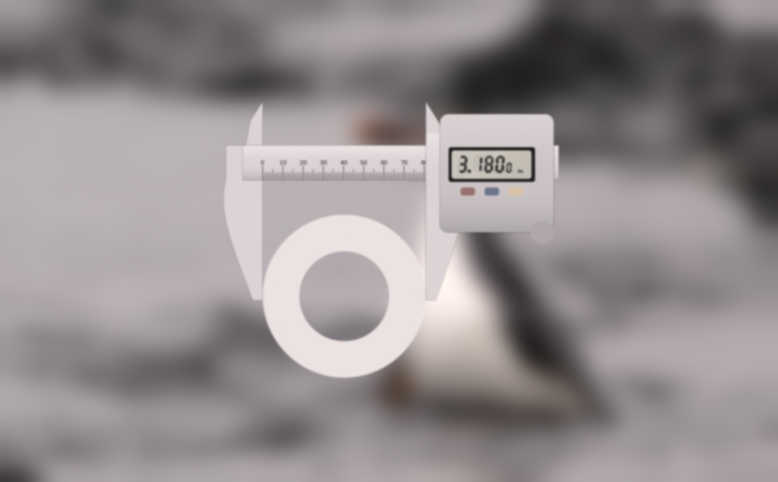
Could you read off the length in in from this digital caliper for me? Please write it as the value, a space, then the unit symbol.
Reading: 3.1800 in
